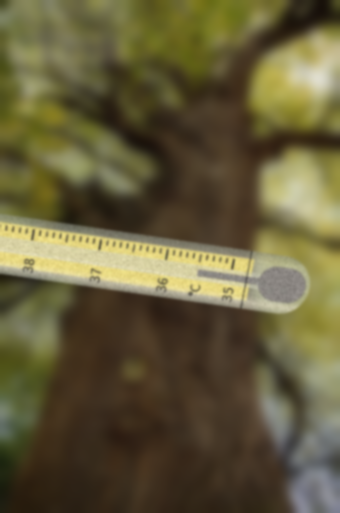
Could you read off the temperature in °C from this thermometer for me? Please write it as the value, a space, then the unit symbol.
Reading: 35.5 °C
